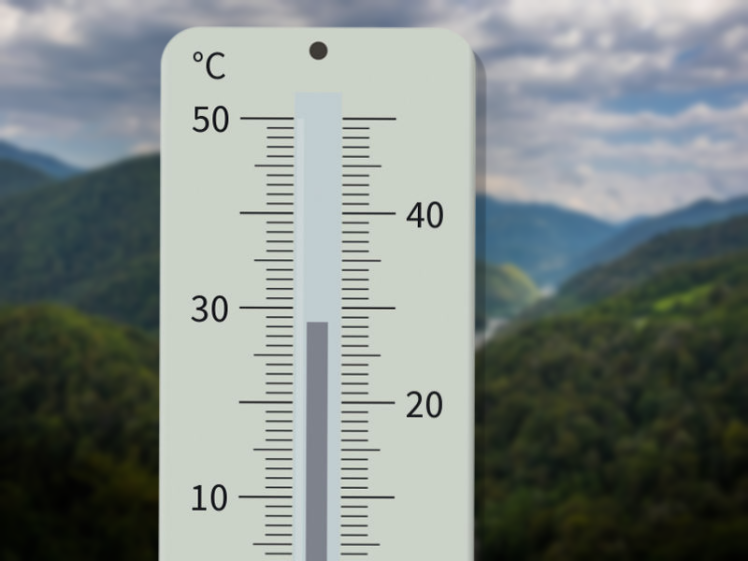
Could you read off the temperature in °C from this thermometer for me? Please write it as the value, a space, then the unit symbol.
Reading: 28.5 °C
